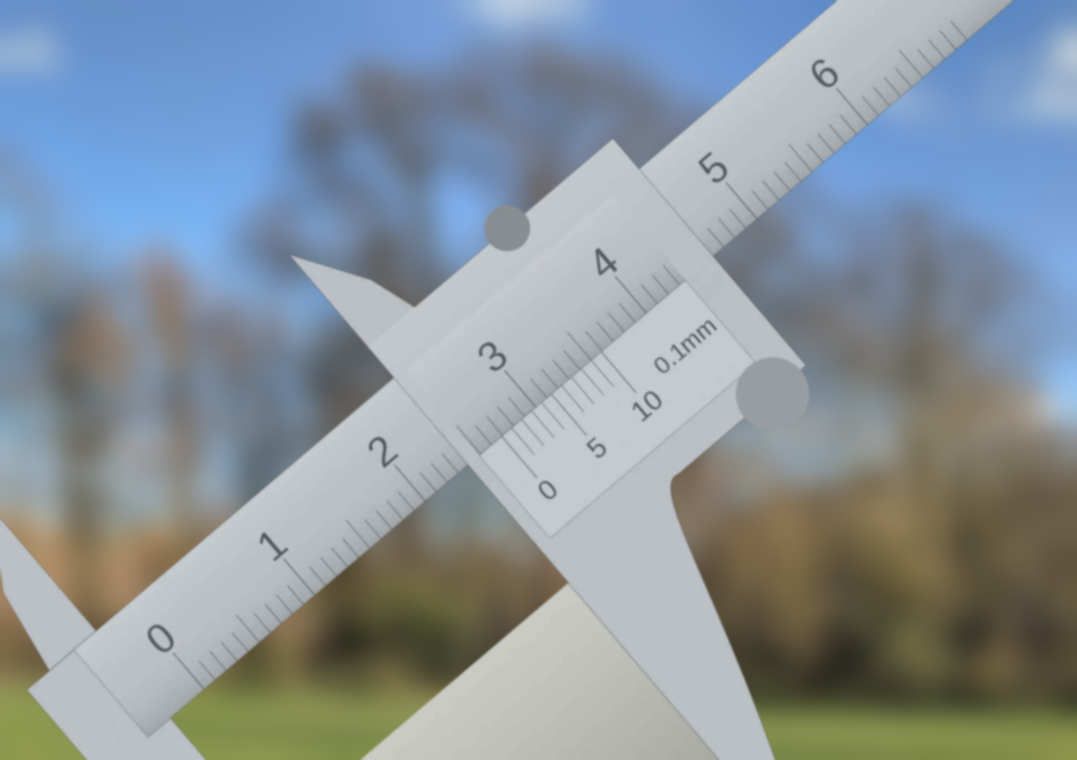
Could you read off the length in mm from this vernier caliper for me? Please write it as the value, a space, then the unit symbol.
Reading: 26.9 mm
